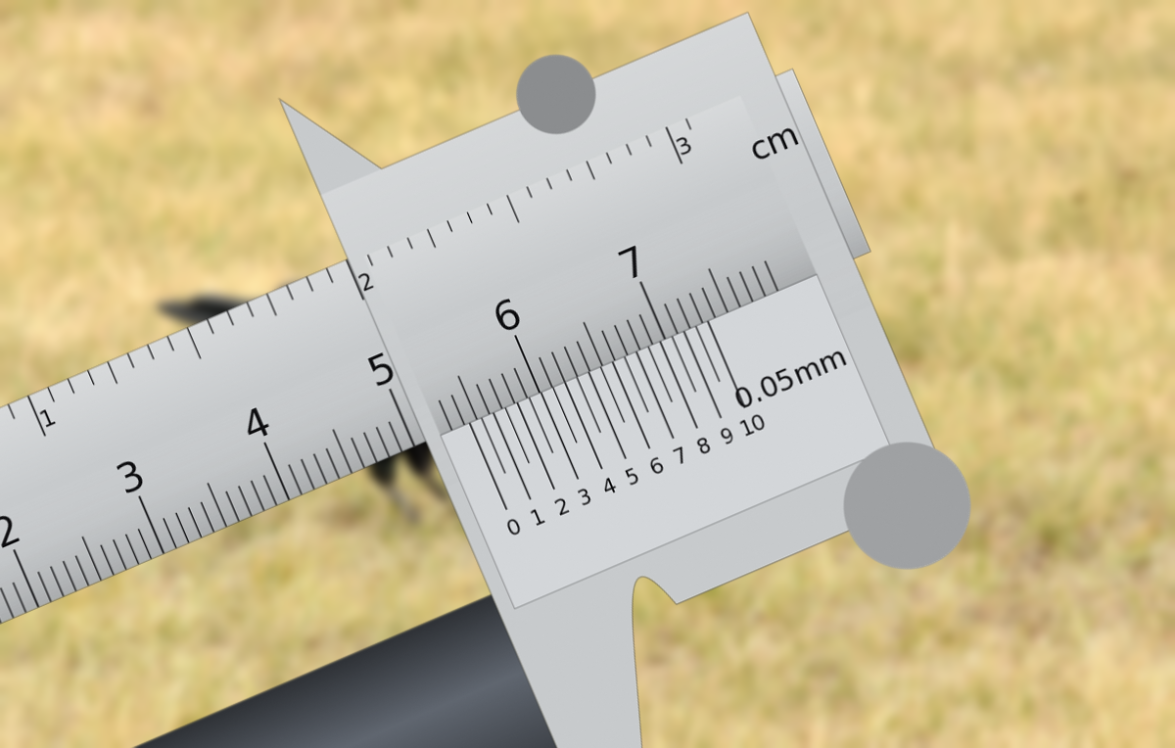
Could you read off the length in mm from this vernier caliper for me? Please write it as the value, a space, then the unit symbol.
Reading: 54.4 mm
